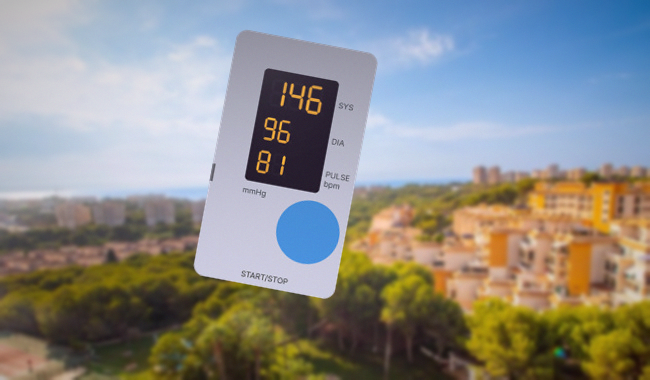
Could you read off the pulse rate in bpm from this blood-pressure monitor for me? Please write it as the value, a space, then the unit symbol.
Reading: 81 bpm
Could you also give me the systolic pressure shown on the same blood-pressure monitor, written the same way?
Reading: 146 mmHg
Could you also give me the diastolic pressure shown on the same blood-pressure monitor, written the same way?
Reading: 96 mmHg
